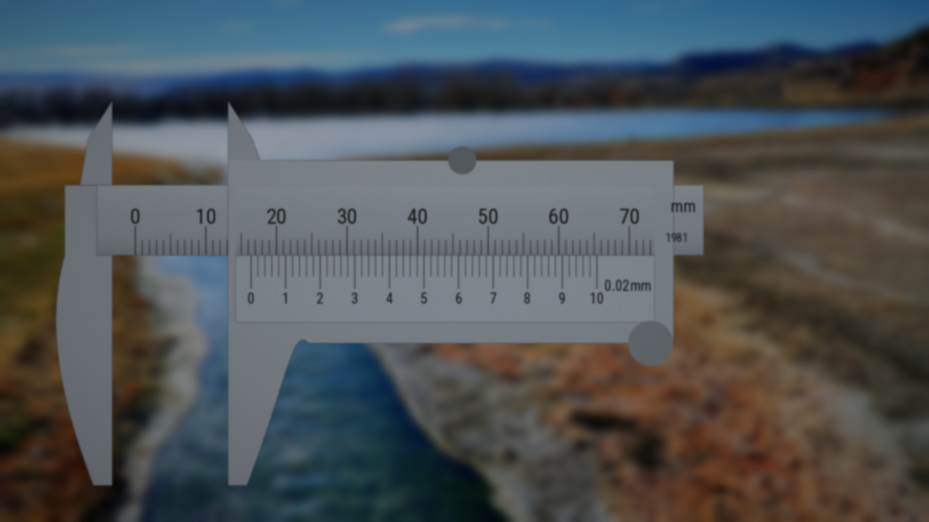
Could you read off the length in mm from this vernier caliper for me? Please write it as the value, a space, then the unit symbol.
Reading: 16.4 mm
